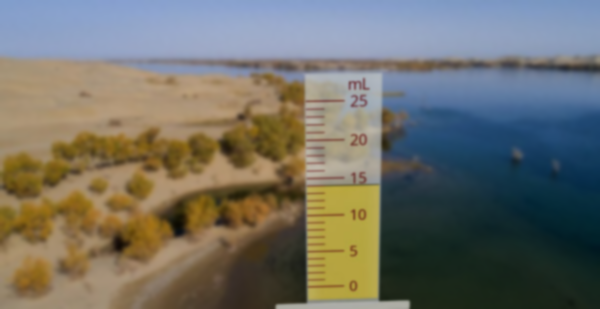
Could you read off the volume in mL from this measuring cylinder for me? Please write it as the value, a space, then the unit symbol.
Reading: 14 mL
